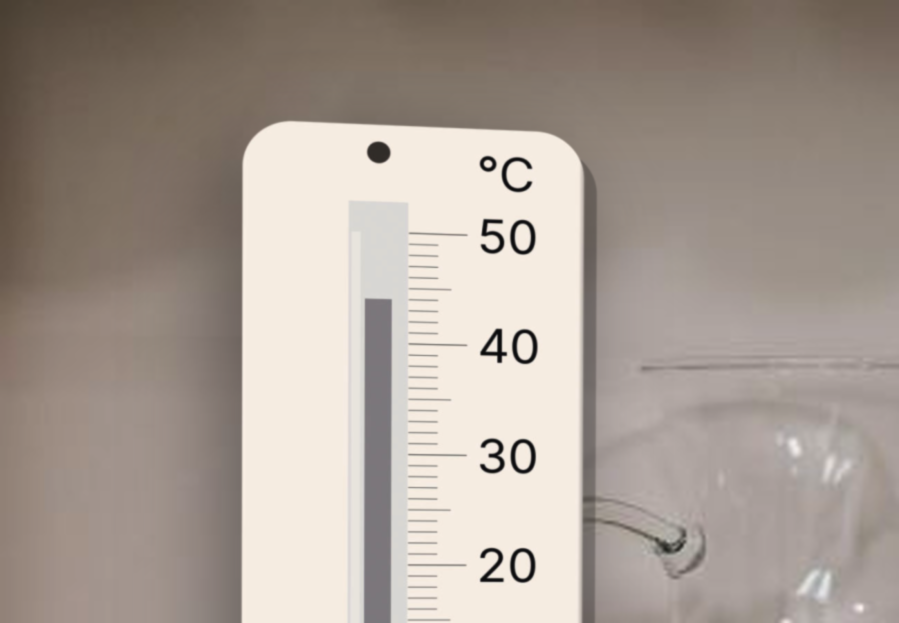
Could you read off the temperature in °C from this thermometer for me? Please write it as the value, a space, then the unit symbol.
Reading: 44 °C
